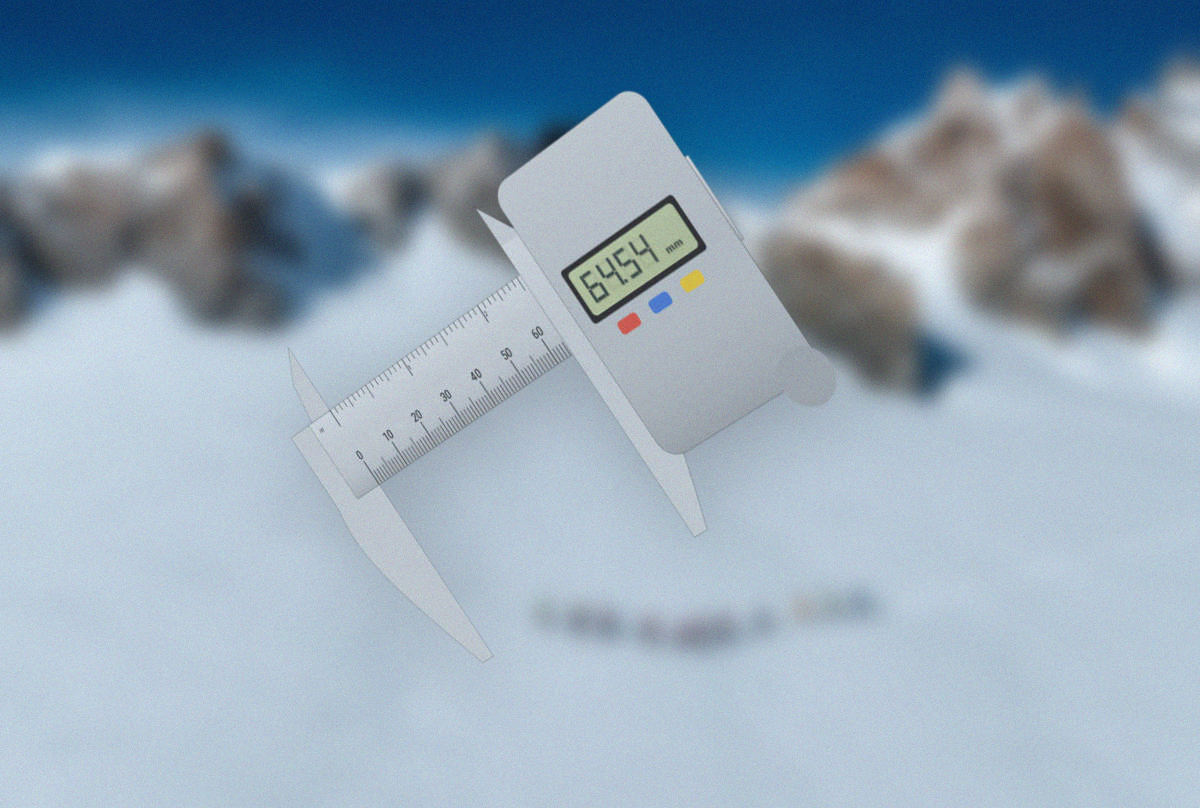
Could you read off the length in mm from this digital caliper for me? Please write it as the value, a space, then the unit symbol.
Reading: 64.54 mm
